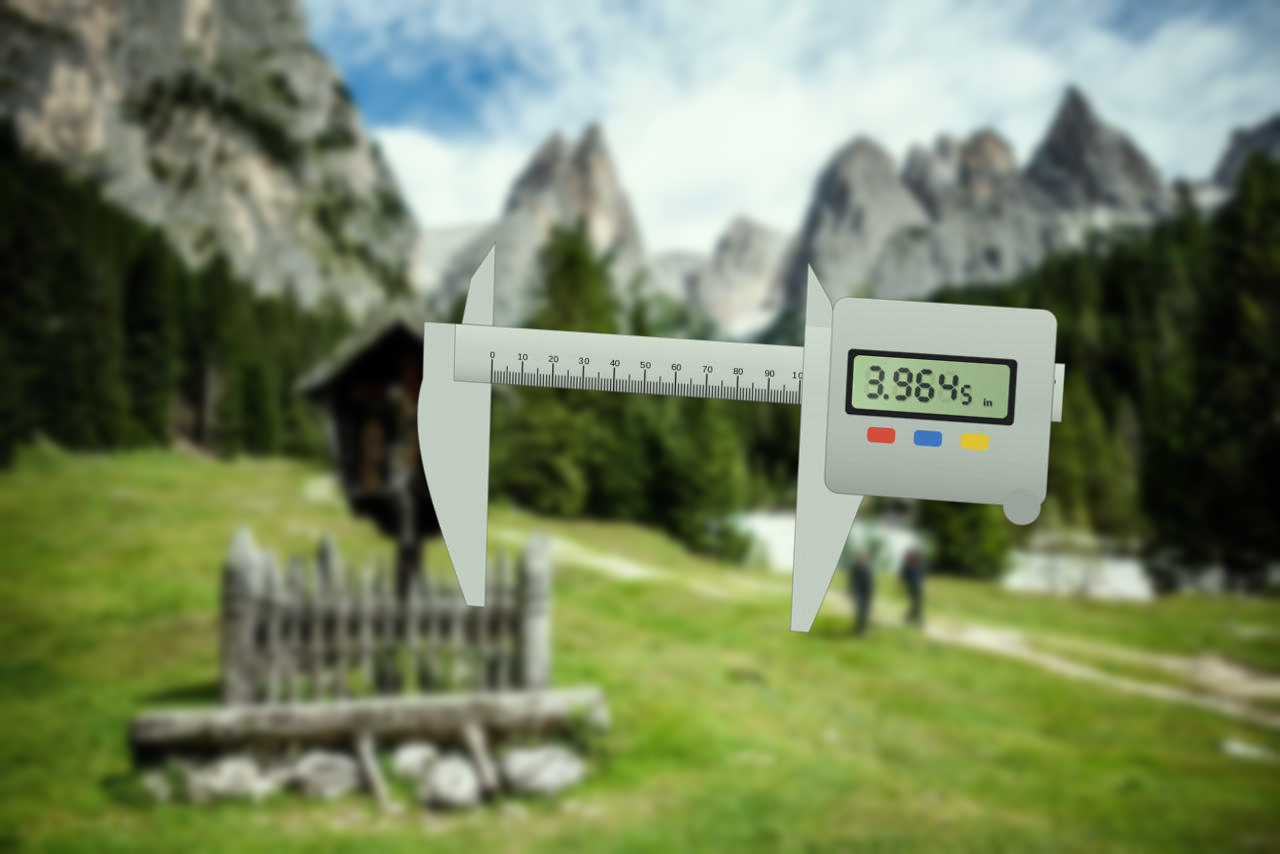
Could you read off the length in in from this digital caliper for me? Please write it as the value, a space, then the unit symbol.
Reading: 3.9645 in
